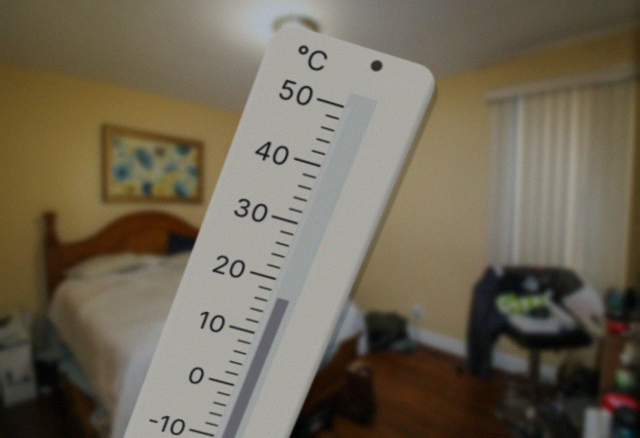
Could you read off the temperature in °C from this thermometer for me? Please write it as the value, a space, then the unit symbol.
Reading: 17 °C
